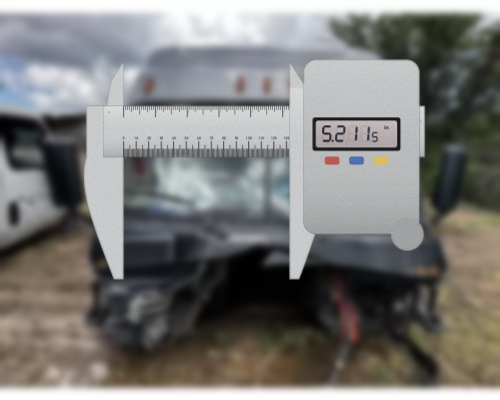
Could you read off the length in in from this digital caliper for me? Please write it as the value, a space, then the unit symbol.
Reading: 5.2115 in
